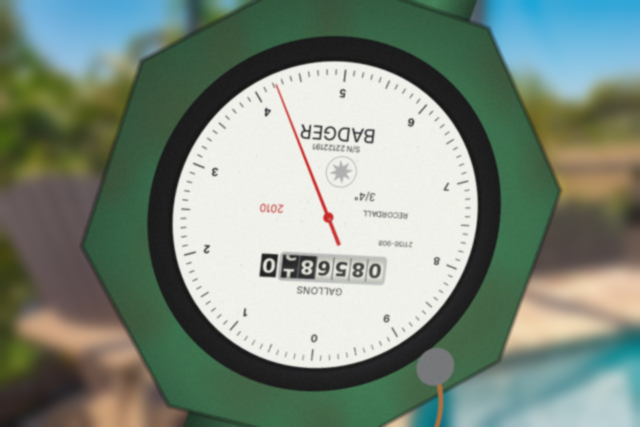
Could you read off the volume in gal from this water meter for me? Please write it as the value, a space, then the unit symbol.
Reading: 856814.2 gal
